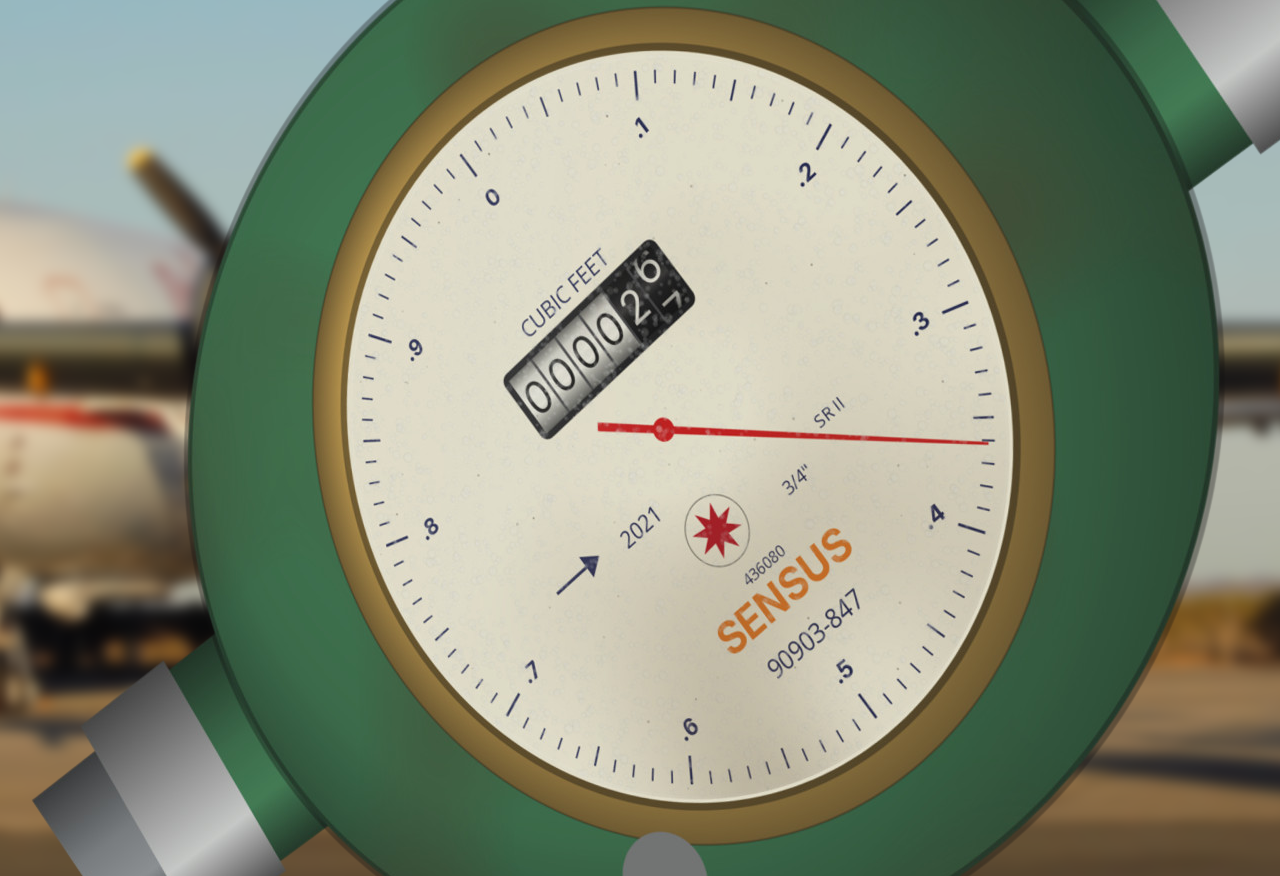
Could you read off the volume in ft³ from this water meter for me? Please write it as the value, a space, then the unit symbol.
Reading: 26.36 ft³
